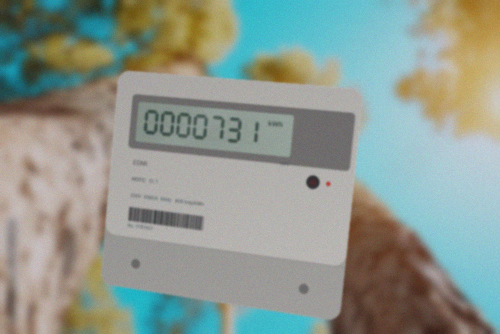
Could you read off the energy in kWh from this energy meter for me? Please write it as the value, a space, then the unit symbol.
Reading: 731 kWh
